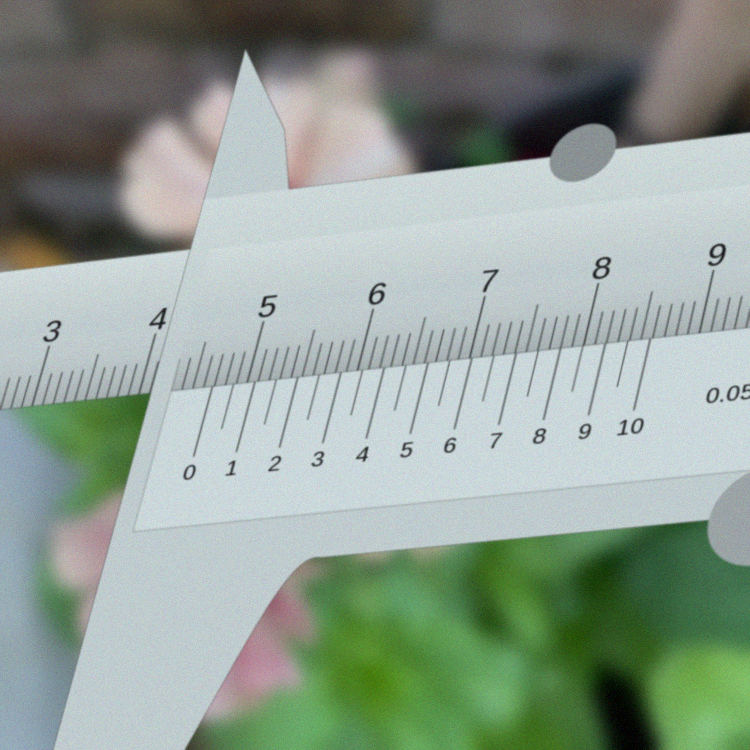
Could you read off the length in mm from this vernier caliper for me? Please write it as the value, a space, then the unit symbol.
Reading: 46.8 mm
